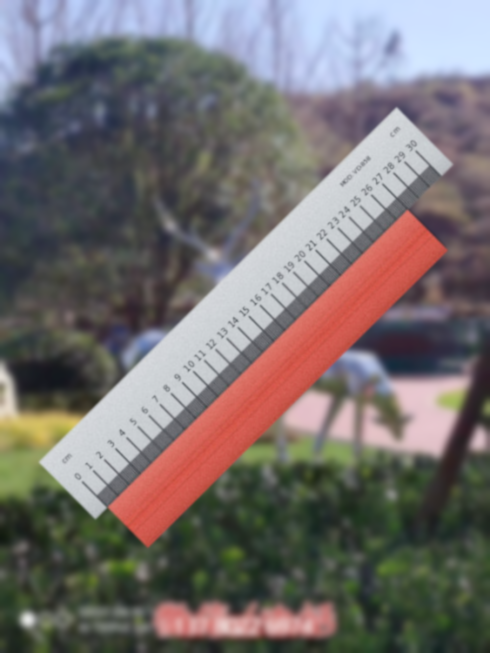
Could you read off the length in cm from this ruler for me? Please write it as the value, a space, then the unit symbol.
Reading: 27 cm
